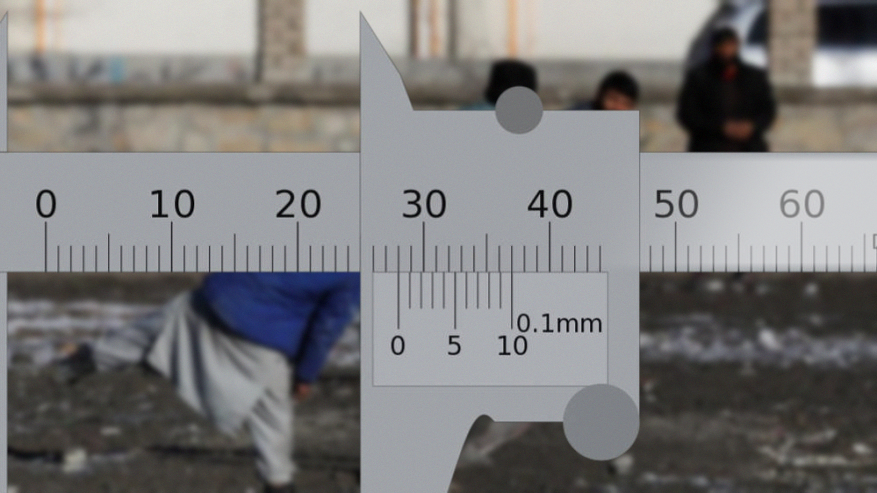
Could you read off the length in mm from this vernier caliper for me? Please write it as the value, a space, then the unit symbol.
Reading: 28.0 mm
